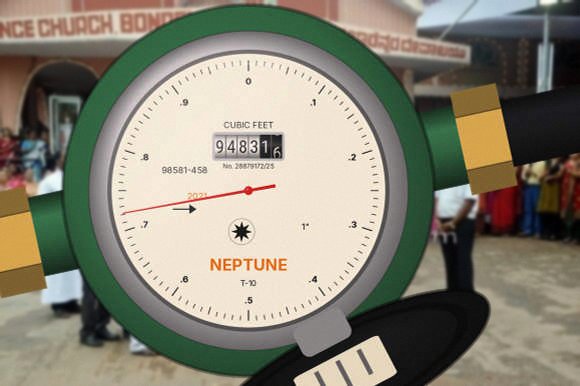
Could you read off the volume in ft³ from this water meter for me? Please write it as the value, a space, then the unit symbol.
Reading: 948315.72 ft³
